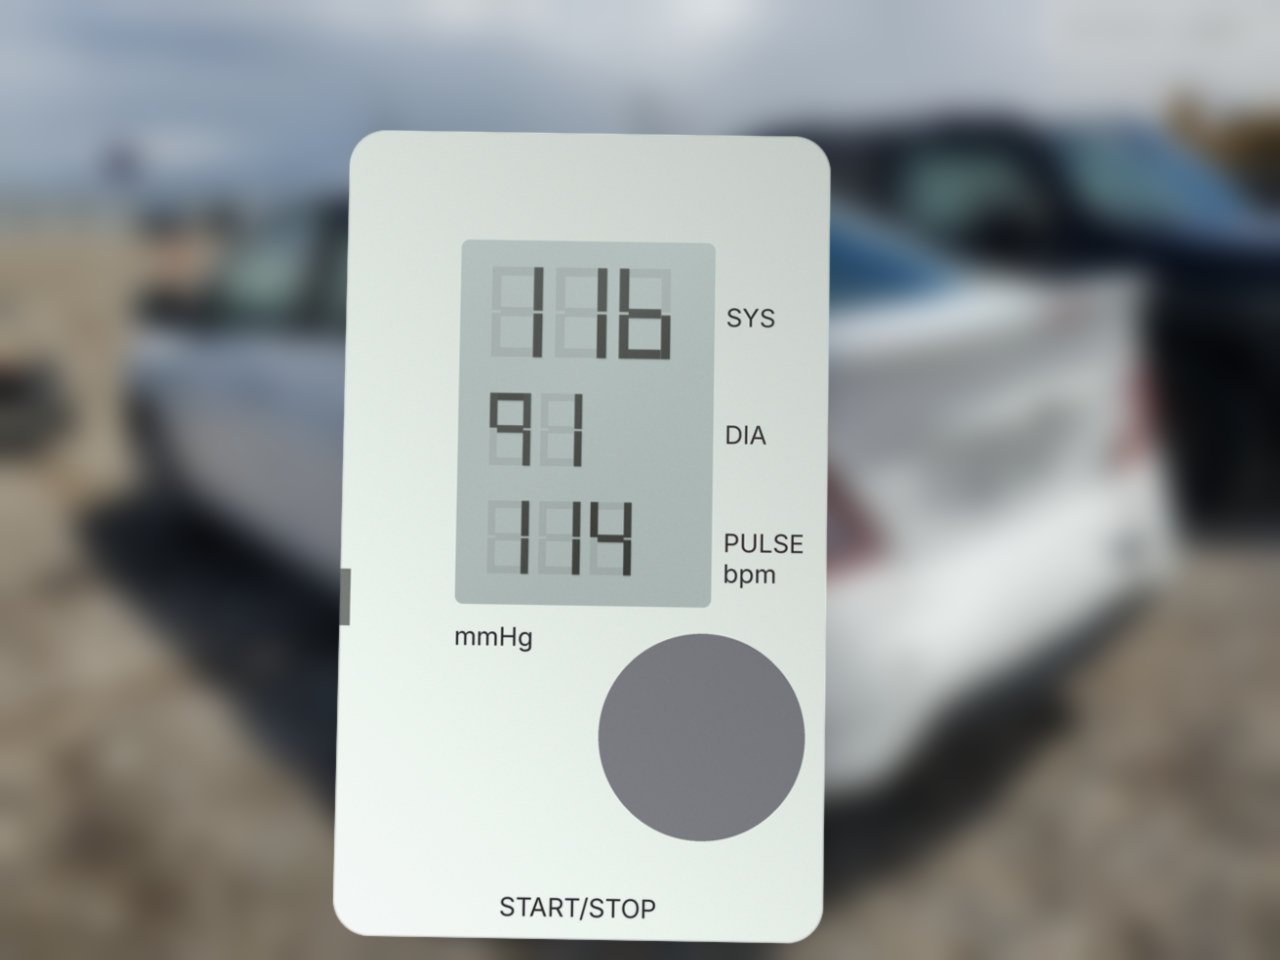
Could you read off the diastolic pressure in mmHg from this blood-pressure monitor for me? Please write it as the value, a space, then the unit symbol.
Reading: 91 mmHg
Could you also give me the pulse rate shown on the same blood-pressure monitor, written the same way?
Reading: 114 bpm
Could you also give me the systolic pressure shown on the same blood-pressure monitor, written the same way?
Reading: 116 mmHg
